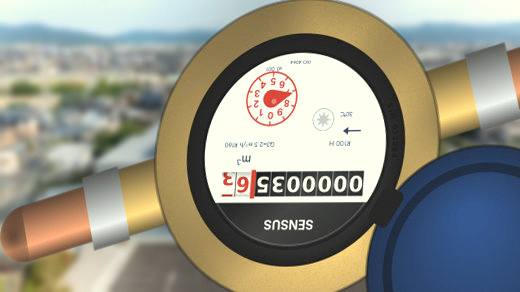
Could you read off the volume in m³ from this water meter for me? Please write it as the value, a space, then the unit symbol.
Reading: 35.627 m³
